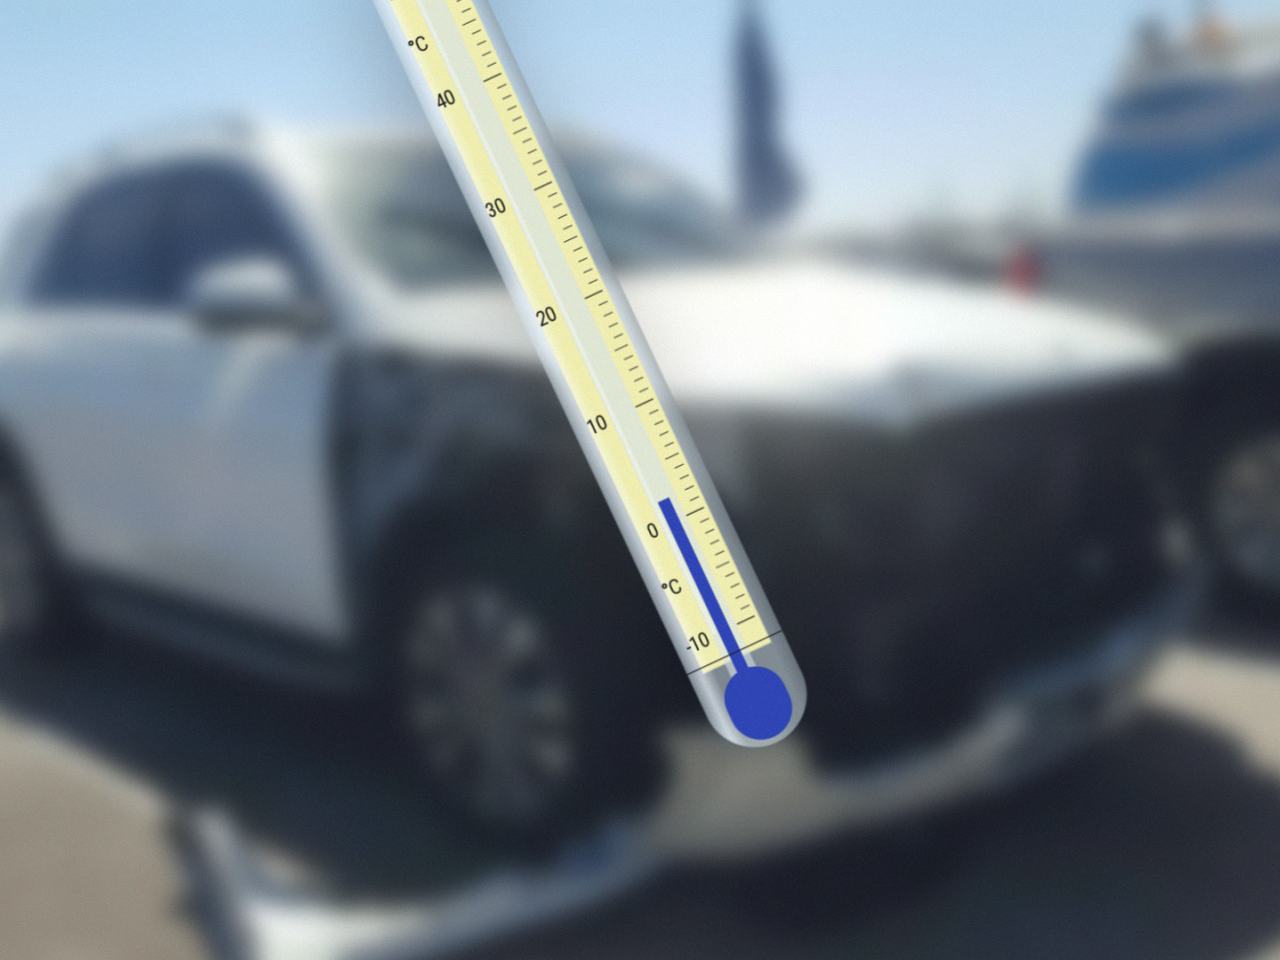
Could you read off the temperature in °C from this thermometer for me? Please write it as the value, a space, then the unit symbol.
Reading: 2 °C
